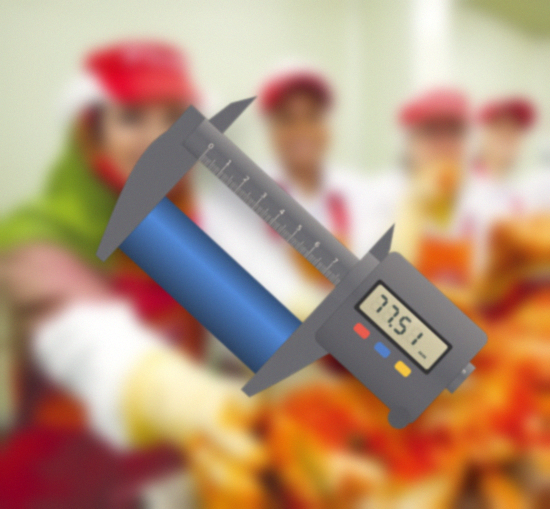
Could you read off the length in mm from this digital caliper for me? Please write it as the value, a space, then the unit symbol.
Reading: 77.51 mm
